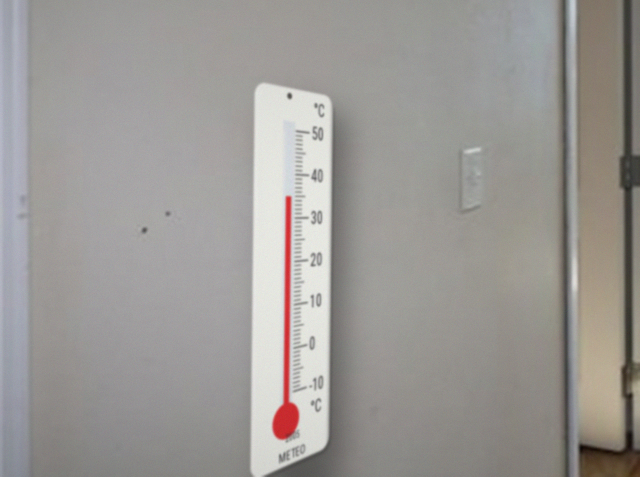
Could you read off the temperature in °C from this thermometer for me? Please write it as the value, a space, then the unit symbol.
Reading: 35 °C
